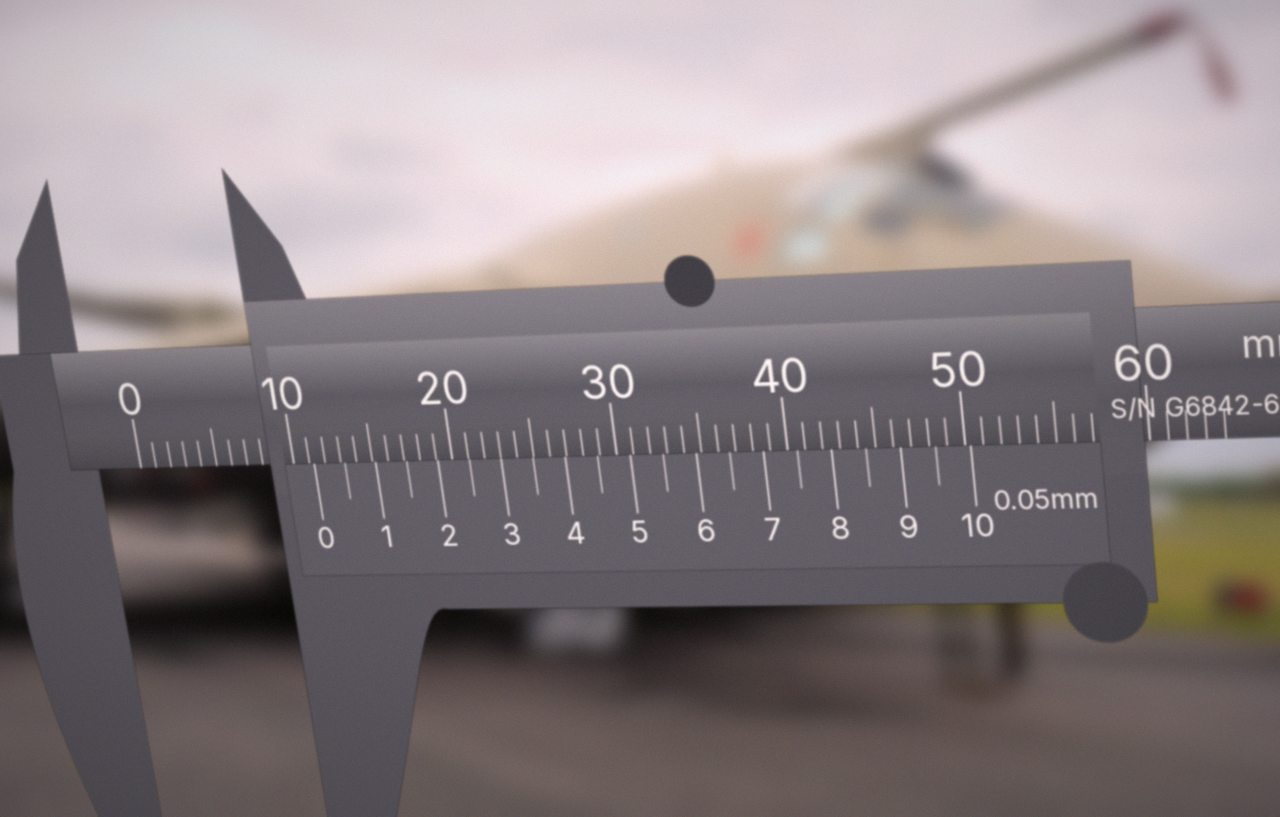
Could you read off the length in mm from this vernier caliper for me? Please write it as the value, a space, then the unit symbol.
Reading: 11.3 mm
